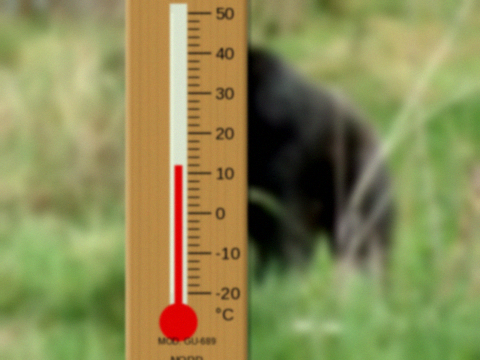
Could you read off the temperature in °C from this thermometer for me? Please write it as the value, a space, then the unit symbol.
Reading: 12 °C
